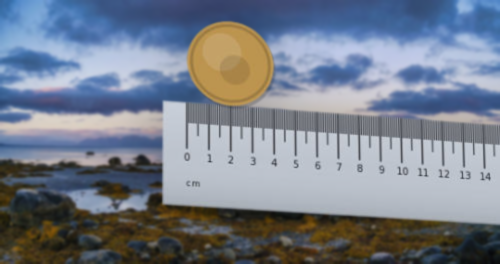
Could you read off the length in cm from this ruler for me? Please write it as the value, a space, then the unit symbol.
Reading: 4 cm
